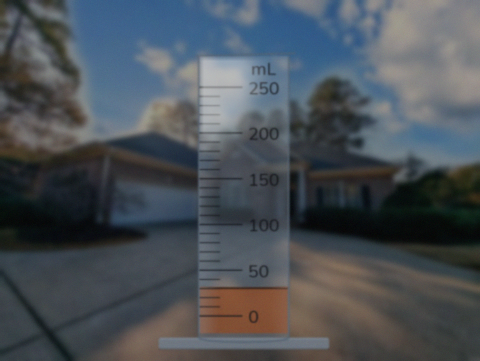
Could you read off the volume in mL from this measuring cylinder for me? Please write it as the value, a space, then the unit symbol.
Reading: 30 mL
